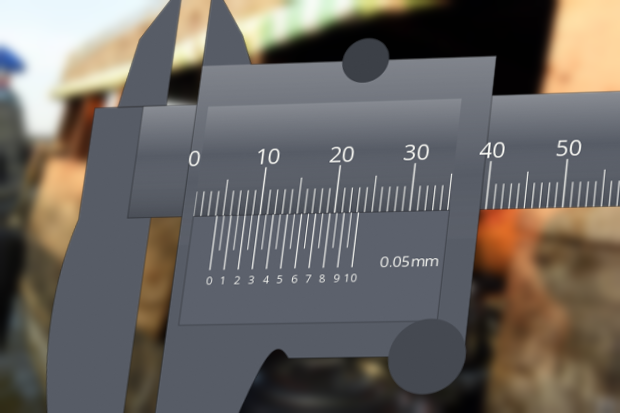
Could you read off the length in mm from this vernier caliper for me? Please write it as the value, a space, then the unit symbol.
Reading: 4.2 mm
